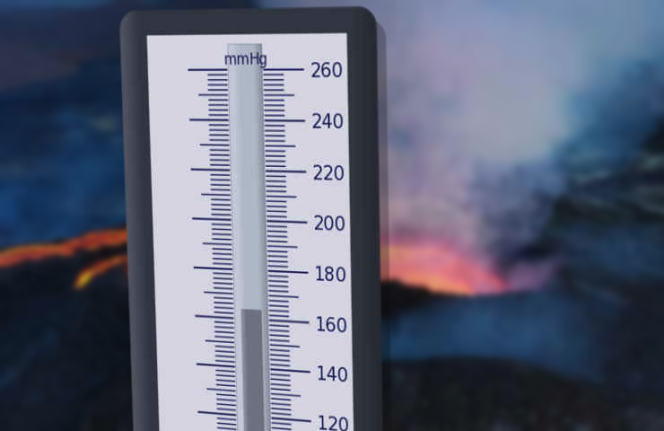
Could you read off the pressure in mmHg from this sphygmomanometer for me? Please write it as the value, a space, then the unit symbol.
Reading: 164 mmHg
